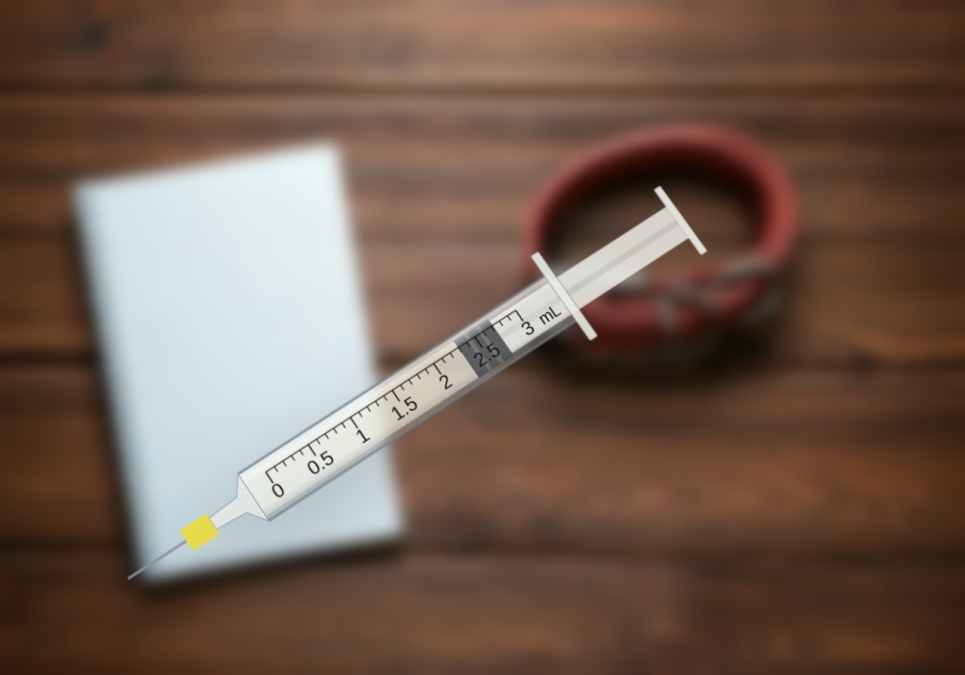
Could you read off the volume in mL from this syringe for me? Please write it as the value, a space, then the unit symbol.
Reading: 2.3 mL
